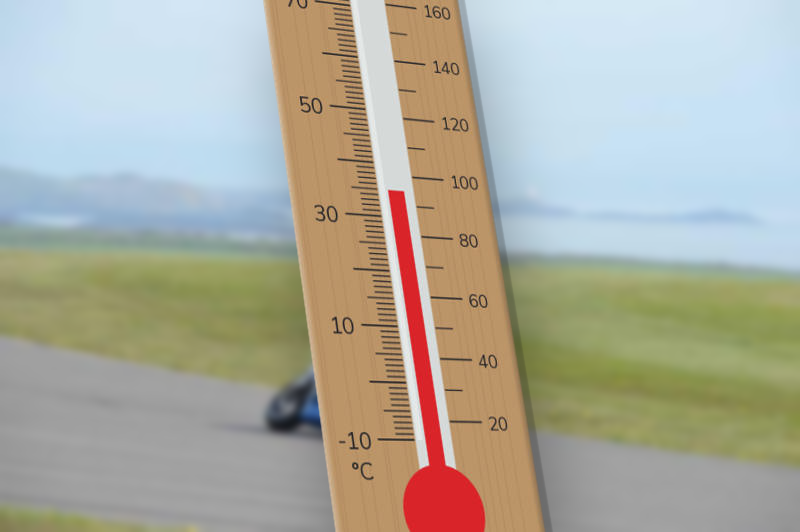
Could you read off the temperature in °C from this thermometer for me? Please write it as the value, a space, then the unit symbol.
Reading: 35 °C
